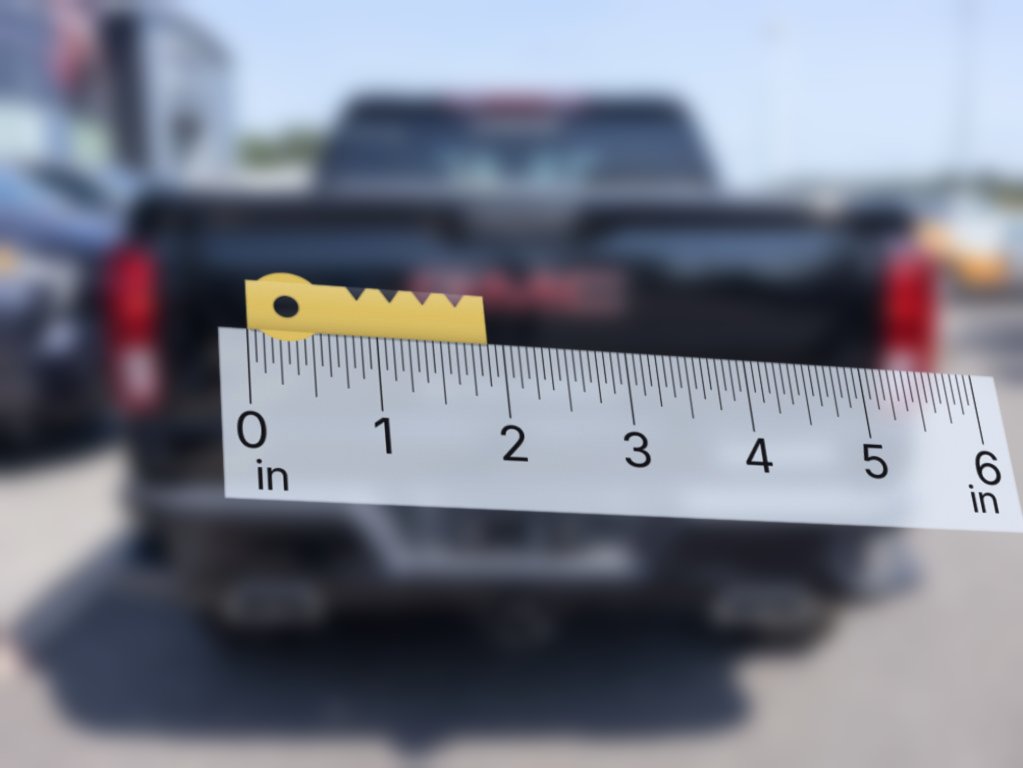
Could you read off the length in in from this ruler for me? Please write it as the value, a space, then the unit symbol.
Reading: 1.875 in
